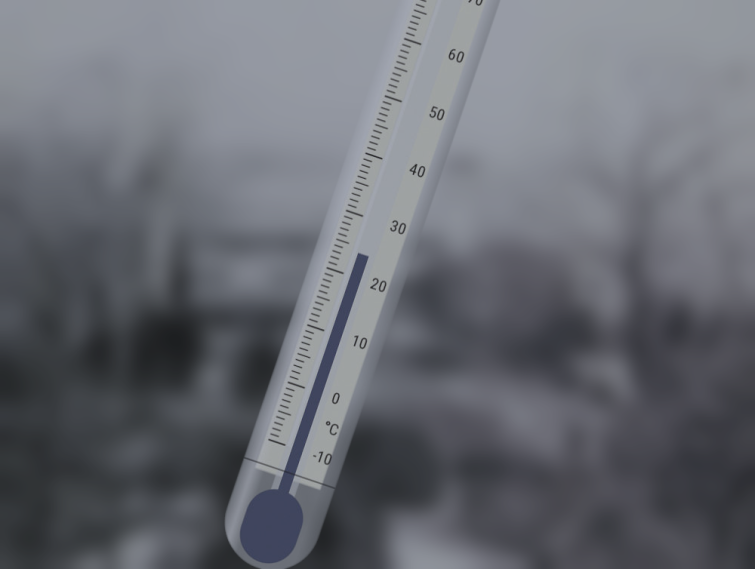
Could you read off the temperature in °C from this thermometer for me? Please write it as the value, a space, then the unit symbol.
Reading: 24 °C
